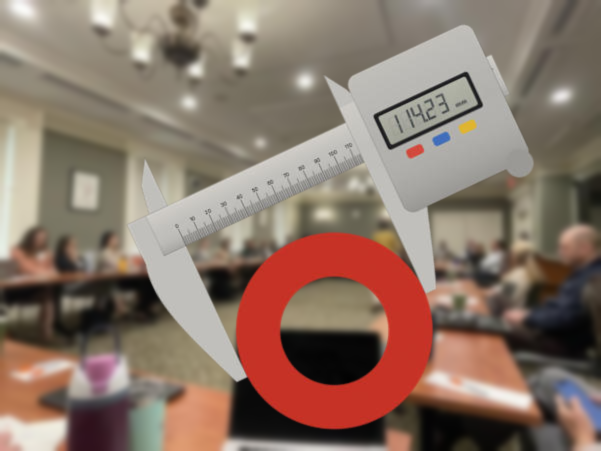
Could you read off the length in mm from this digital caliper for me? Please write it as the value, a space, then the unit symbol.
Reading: 114.23 mm
